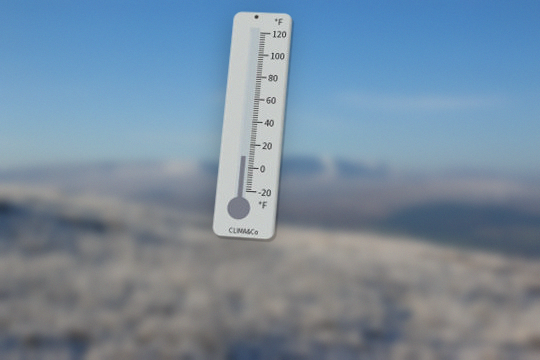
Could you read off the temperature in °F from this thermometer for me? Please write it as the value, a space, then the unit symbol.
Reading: 10 °F
